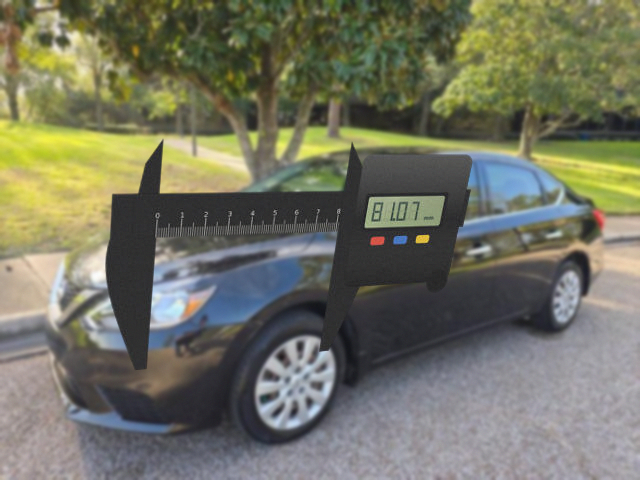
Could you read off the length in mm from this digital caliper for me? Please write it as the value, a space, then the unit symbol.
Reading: 81.07 mm
